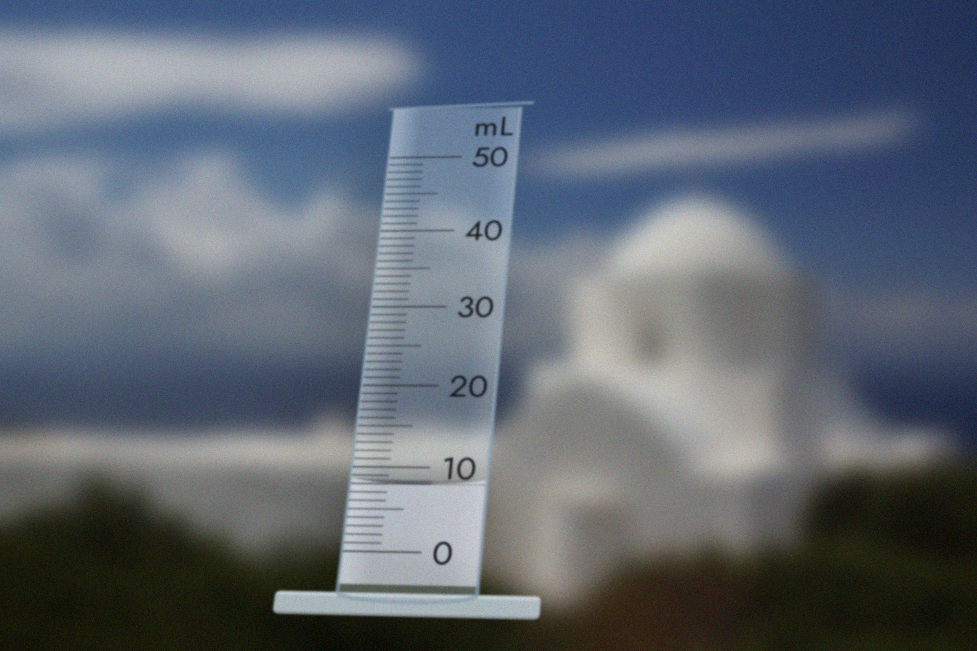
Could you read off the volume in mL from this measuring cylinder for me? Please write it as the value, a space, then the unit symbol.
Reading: 8 mL
